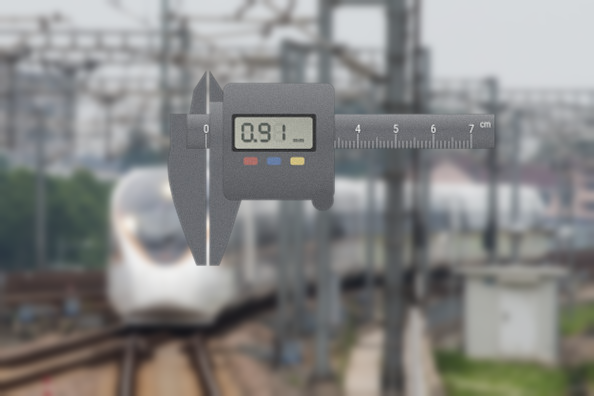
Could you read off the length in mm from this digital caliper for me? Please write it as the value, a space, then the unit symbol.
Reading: 0.91 mm
